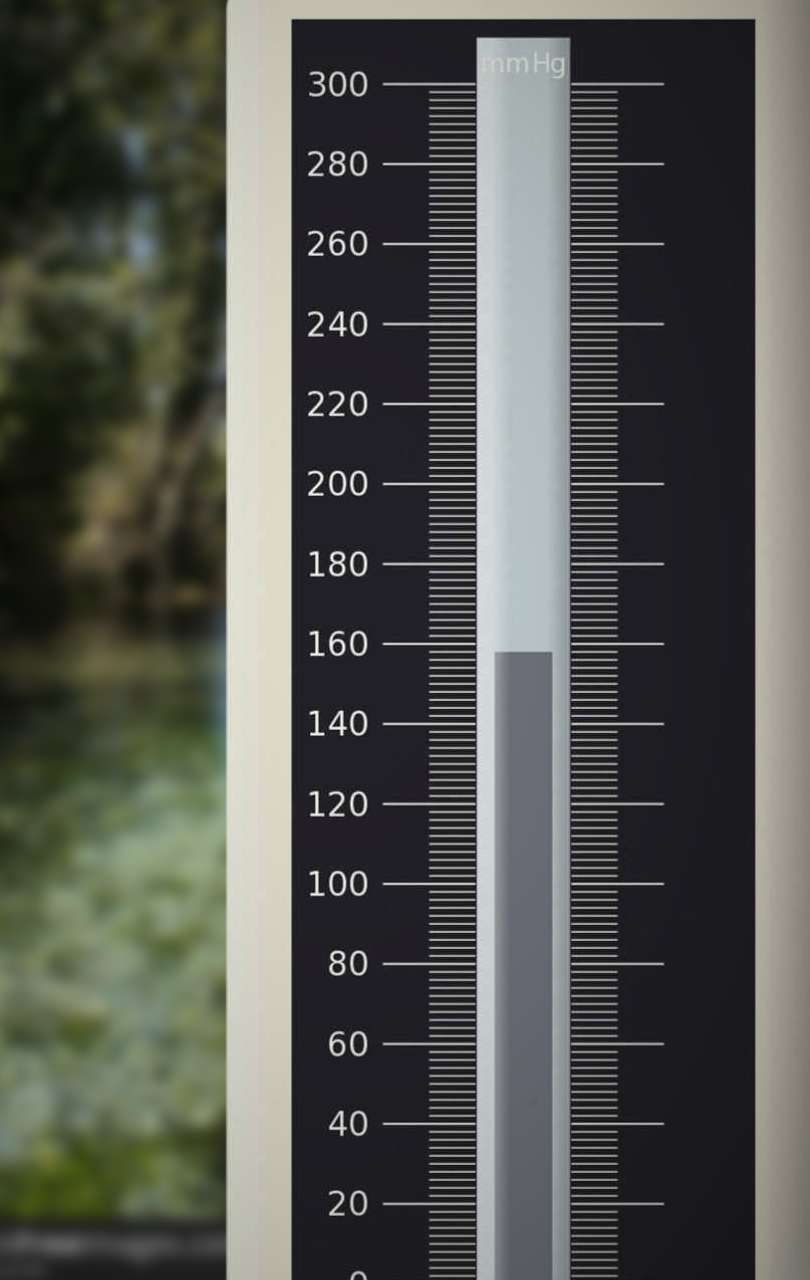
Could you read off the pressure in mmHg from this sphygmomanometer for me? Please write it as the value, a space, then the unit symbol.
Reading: 158 mmHg
